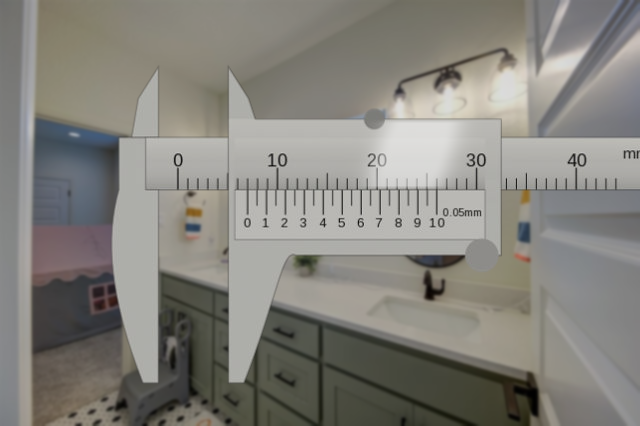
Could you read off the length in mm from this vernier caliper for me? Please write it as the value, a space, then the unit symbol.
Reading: 7.0 mm
